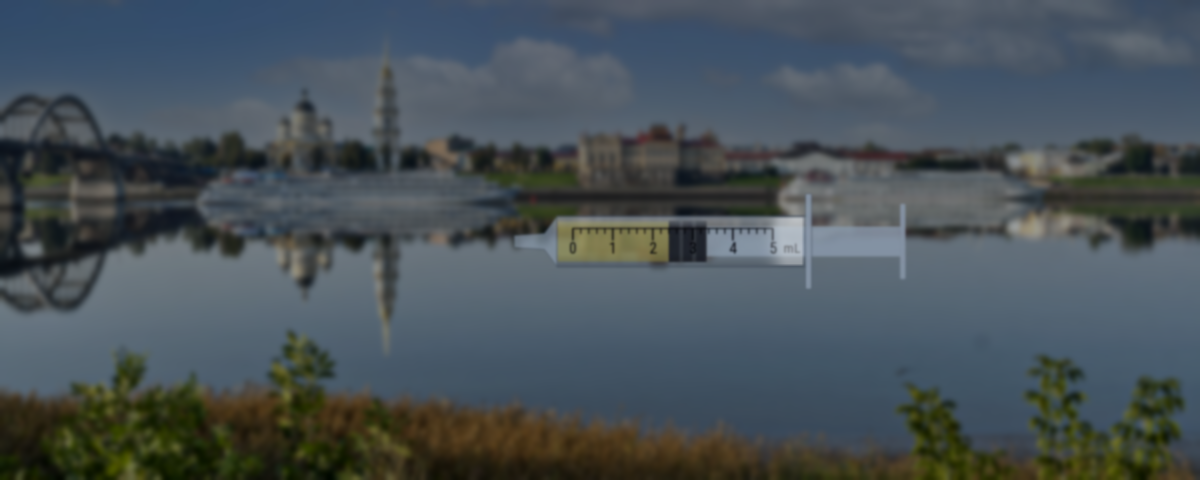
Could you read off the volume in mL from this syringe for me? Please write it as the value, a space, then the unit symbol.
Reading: 2.4 mL
